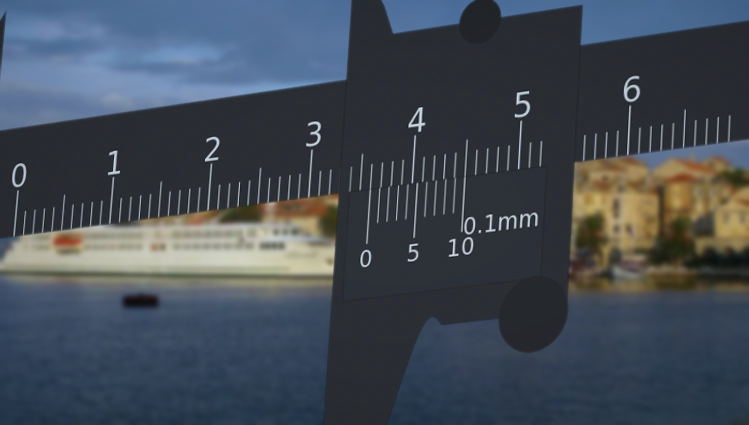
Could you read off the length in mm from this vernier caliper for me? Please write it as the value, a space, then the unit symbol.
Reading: 36.0 mm
